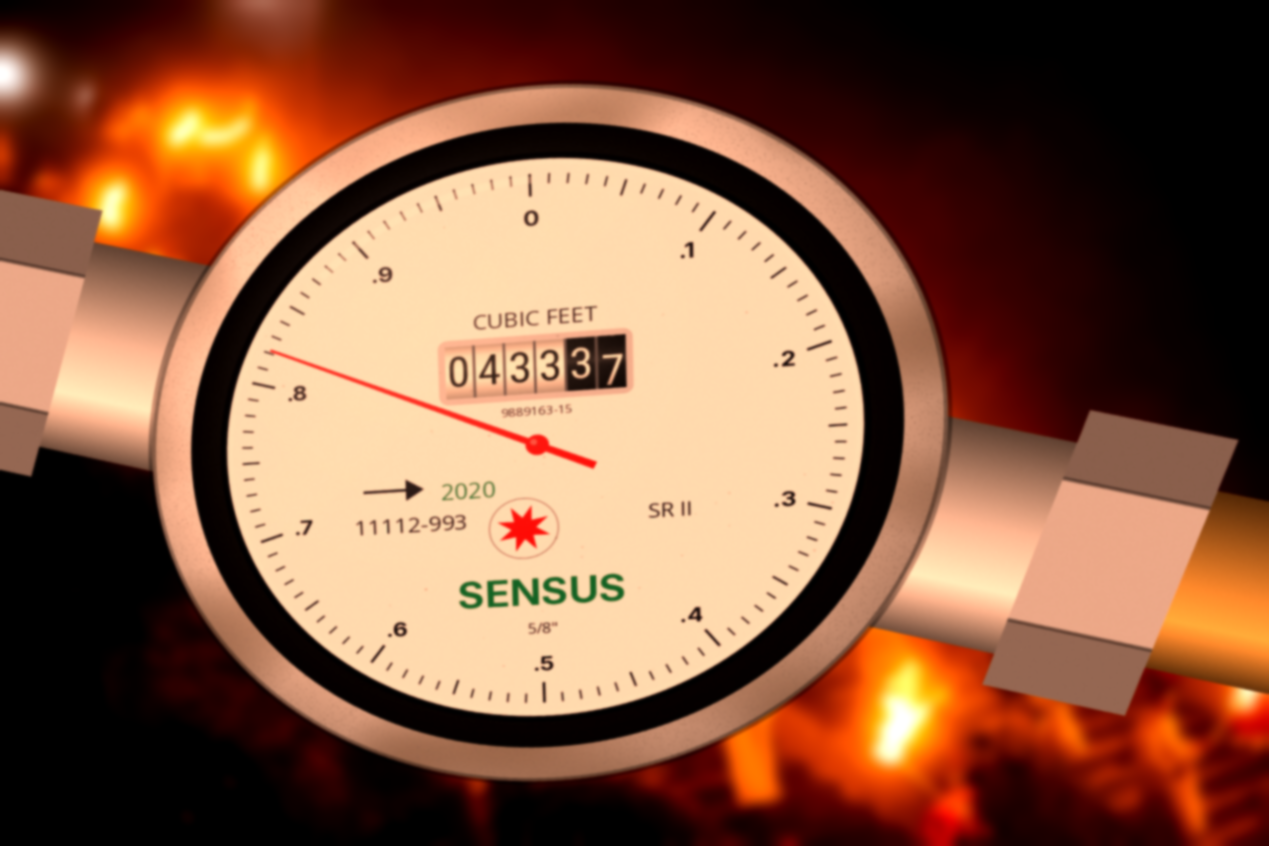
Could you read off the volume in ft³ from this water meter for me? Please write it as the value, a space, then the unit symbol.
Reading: 43336.82 ft³
